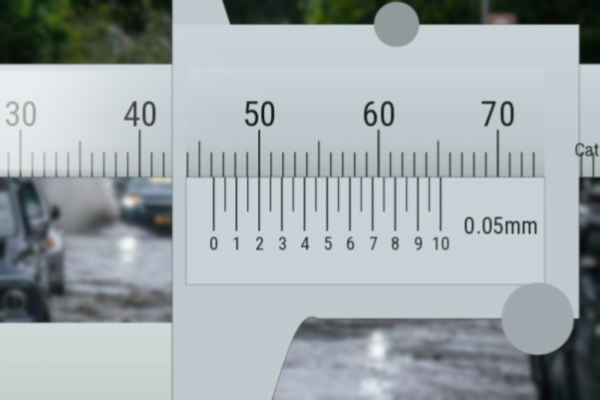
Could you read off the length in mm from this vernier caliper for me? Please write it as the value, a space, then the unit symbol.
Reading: 46.2 mm
